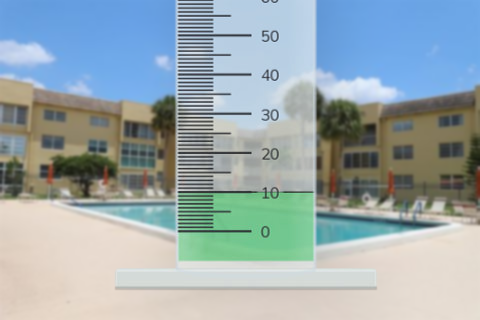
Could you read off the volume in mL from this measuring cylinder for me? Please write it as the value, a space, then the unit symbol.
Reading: 10 mL
